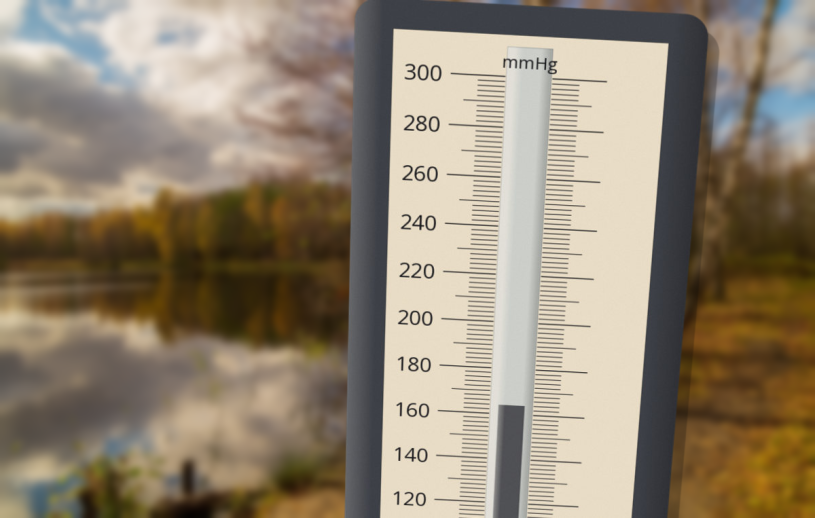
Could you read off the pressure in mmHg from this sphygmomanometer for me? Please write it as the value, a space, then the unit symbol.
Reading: 164 mmHg
